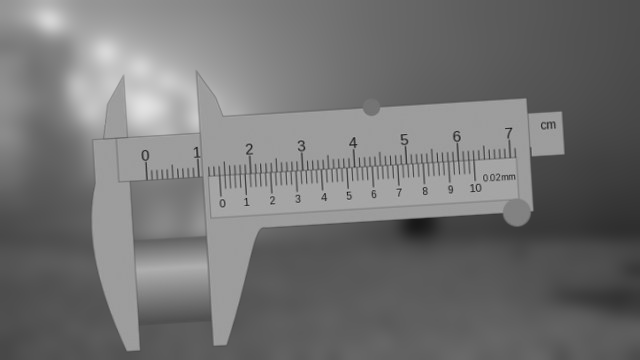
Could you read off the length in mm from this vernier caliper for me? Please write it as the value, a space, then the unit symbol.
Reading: 14.0 mm
